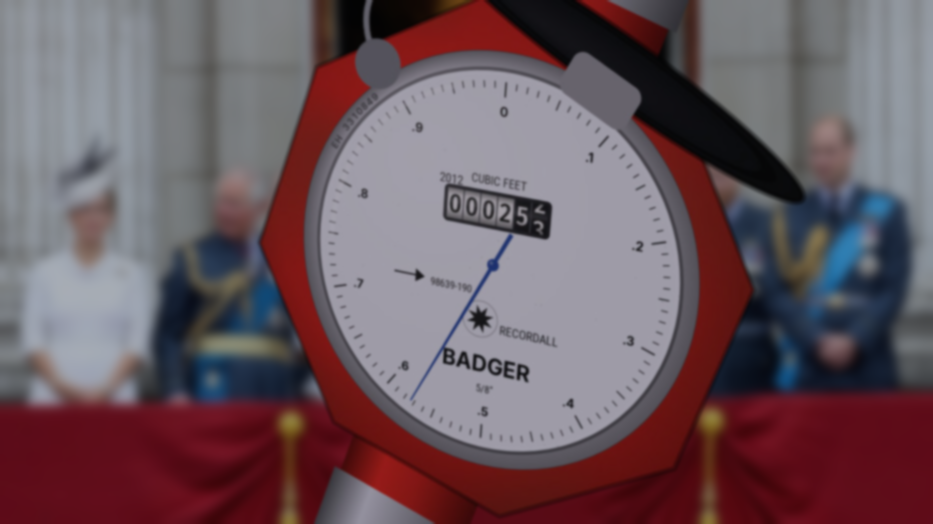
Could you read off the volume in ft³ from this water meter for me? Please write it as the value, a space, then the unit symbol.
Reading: 252.57 ft³
